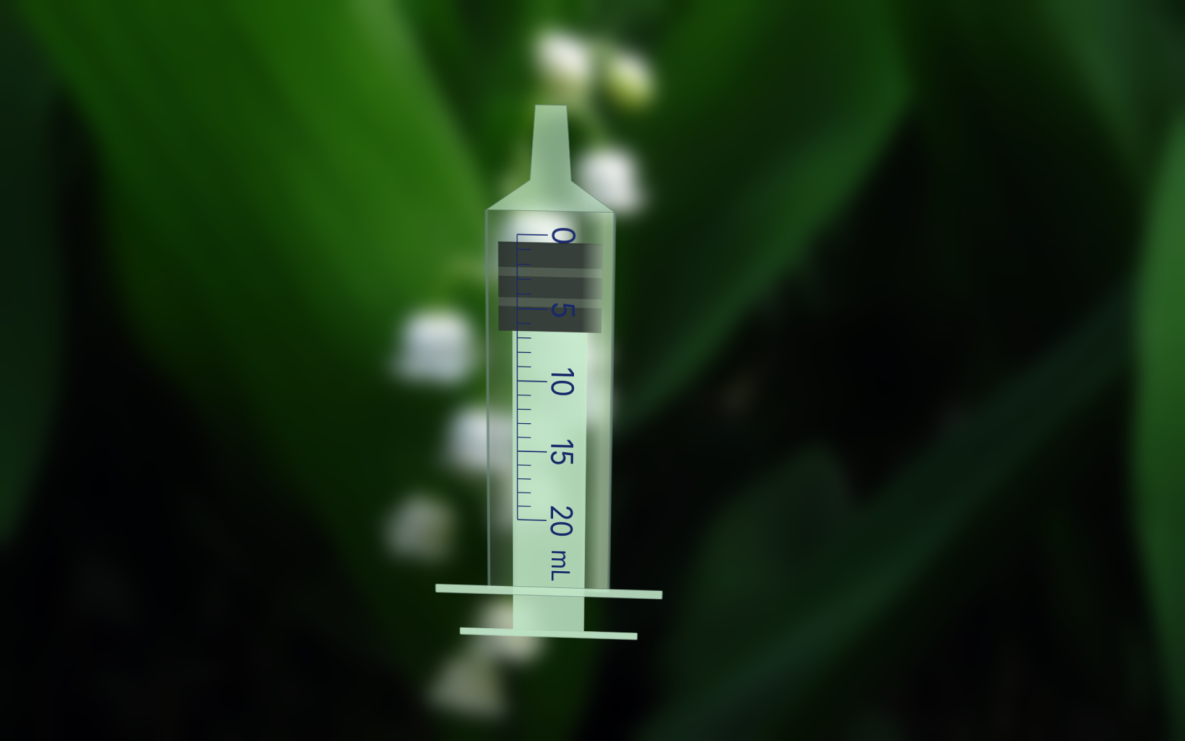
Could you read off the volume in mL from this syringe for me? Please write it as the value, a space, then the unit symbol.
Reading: 0.5 mL
